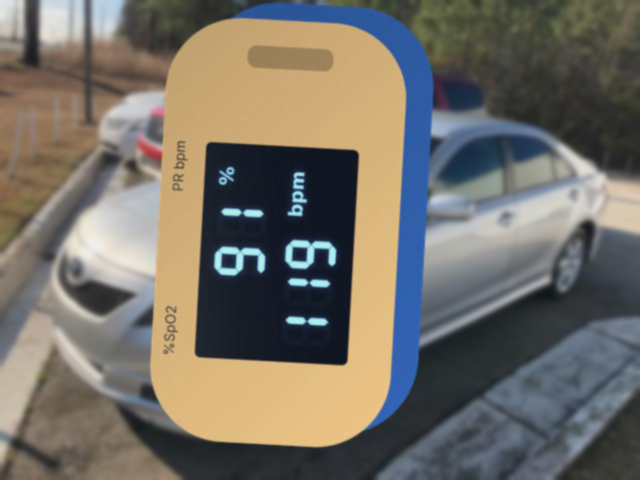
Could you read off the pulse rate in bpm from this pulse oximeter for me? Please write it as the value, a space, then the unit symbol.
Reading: 119 bpm
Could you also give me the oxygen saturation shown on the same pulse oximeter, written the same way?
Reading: 91 %
